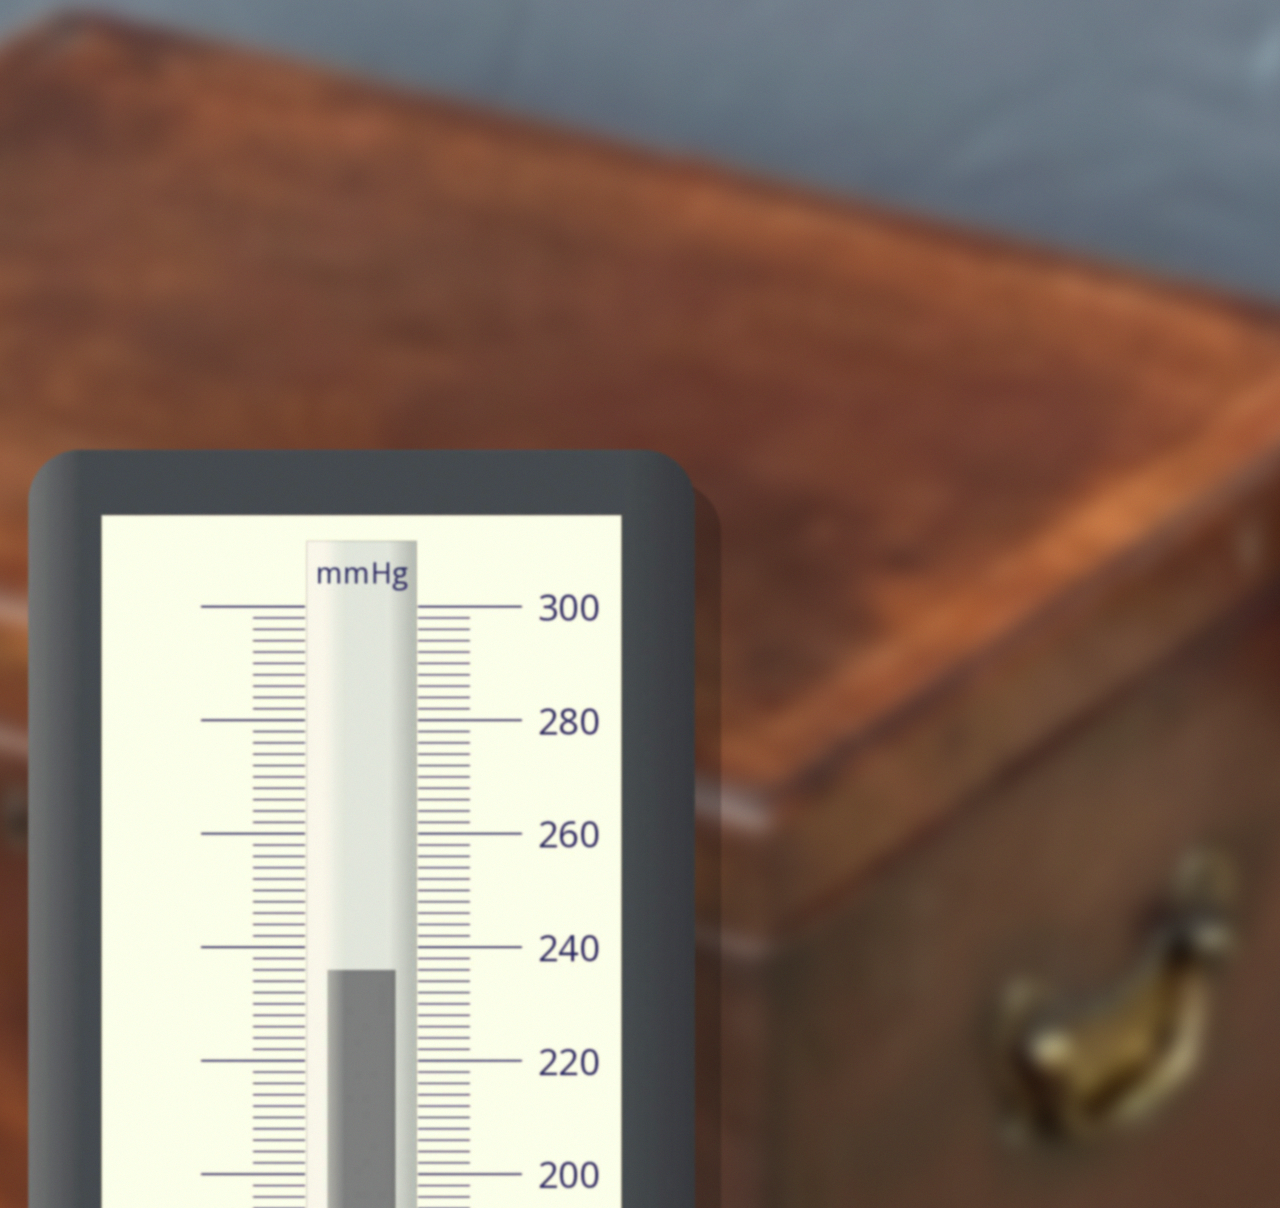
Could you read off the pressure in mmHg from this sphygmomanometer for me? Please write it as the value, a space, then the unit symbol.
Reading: 236 mmHg
